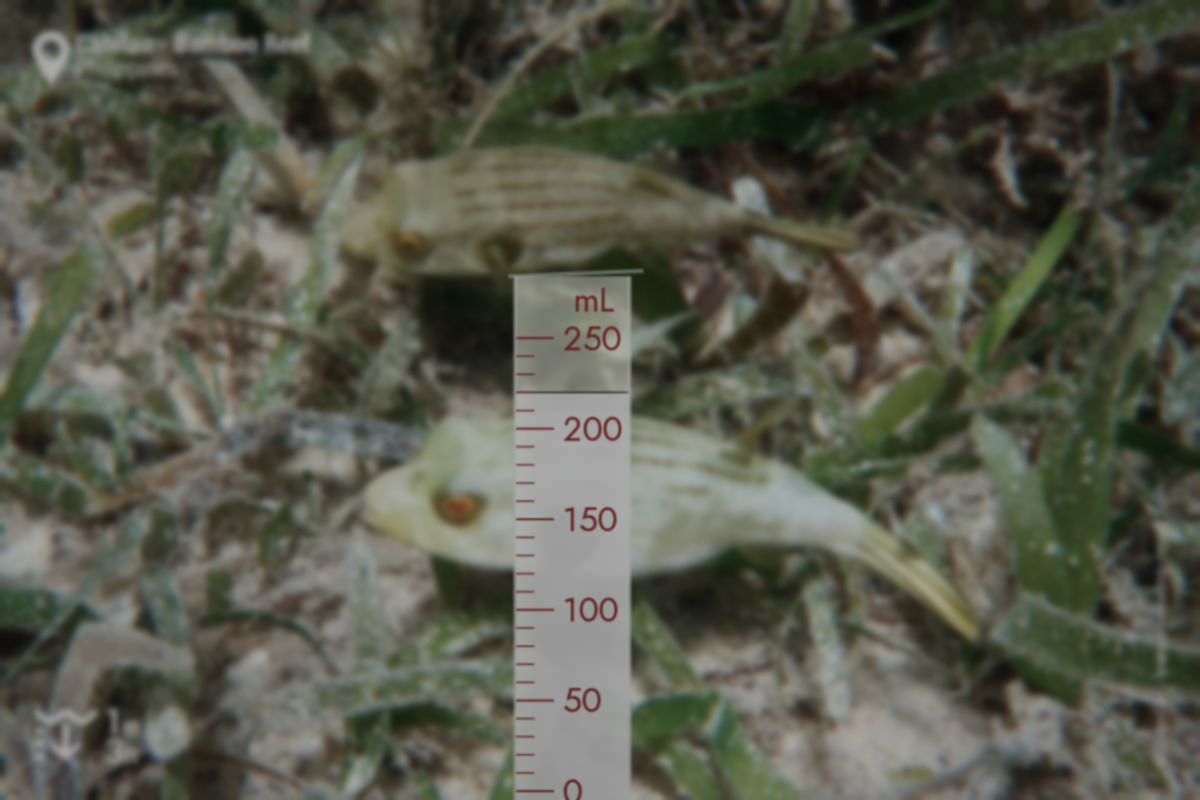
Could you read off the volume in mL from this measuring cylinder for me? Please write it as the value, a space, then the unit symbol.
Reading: 220 mL
